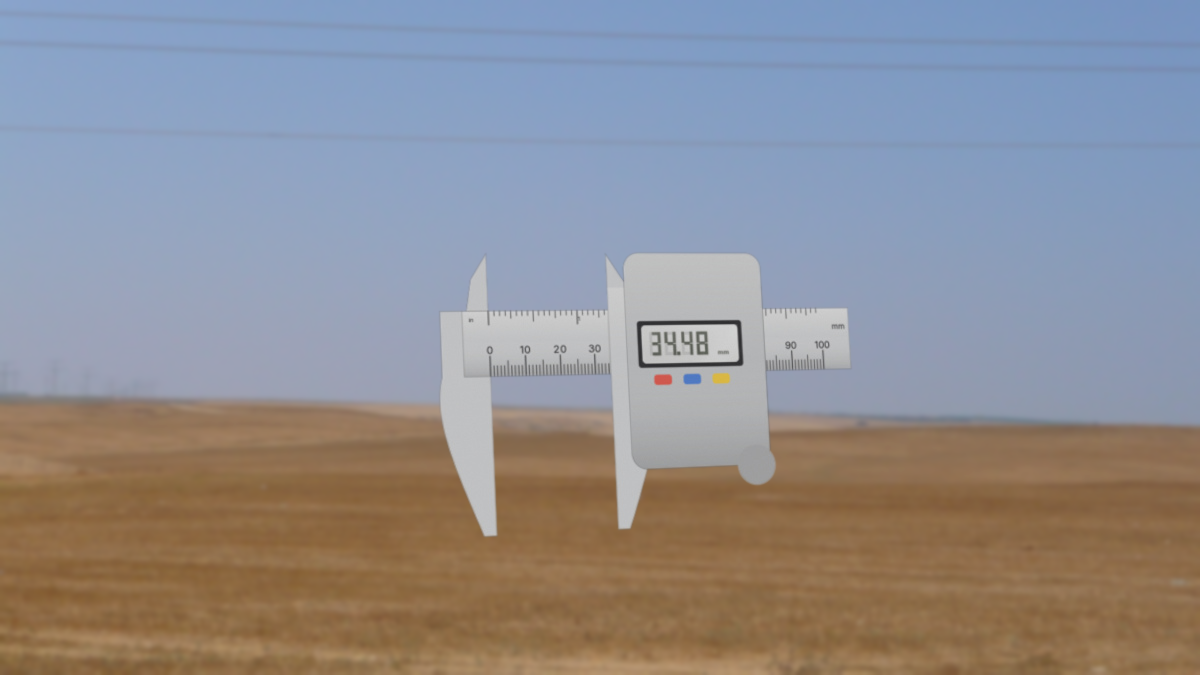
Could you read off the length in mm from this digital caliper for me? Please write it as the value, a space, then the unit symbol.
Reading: 34.48 mm
